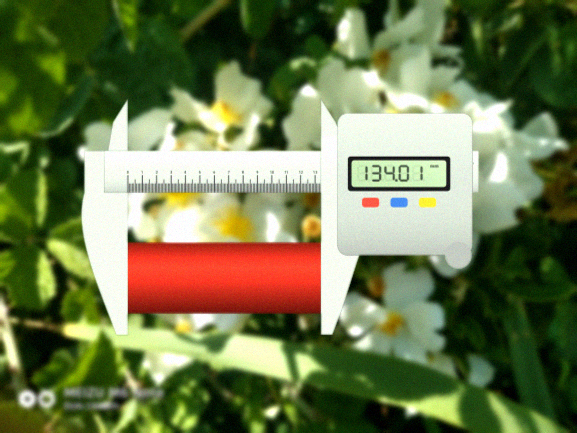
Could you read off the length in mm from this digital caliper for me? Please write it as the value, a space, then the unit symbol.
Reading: 134.01 mm
